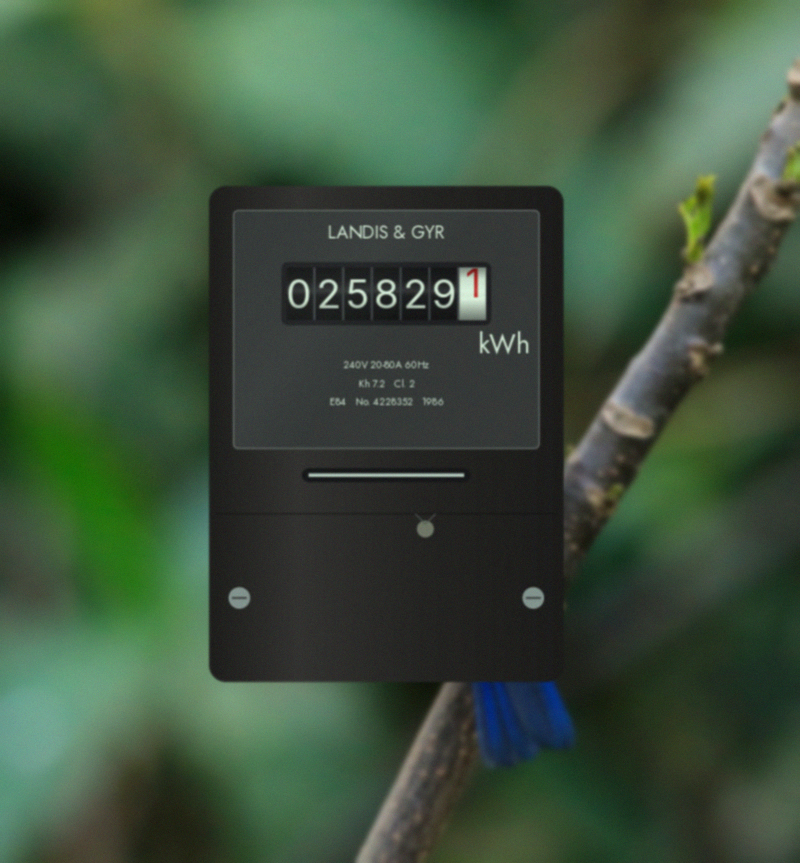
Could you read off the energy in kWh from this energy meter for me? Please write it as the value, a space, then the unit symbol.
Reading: 25829.1 kWh
